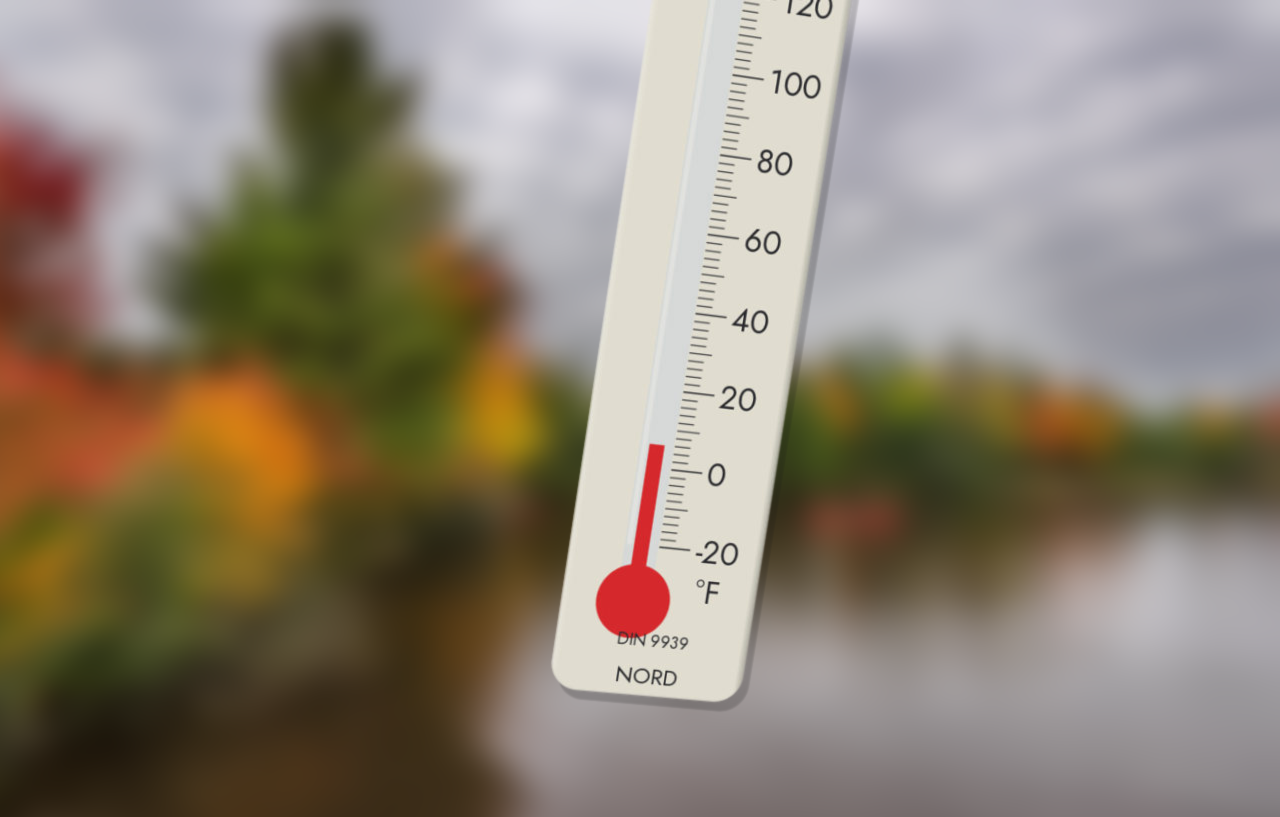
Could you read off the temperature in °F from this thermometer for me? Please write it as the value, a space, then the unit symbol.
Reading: 6 °F
